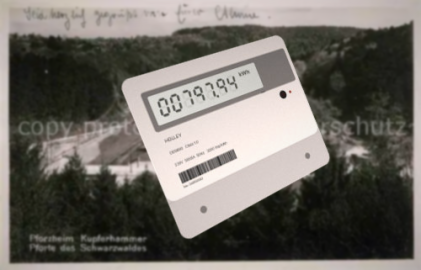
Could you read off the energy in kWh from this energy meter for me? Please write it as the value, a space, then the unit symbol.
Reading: 797.94 kWh
